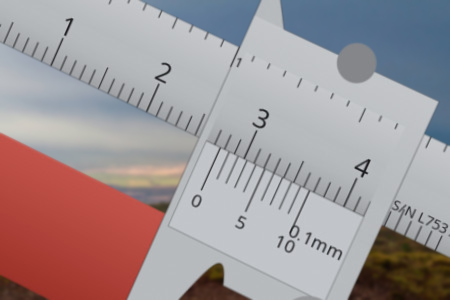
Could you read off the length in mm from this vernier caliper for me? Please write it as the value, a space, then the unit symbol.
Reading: 27.6 mm
